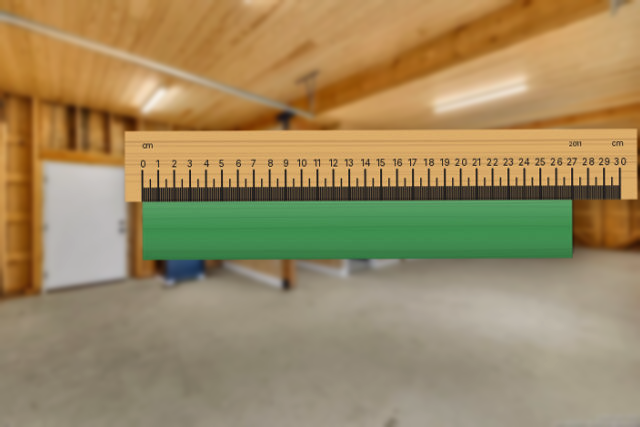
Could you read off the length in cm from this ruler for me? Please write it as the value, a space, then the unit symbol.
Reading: 27 cm
